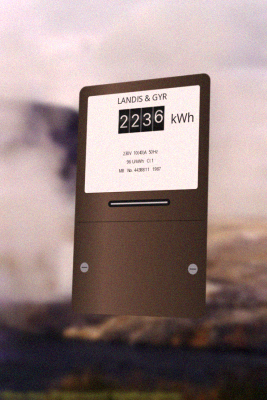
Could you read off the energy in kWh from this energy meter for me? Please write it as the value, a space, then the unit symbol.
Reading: 2236 kWh
